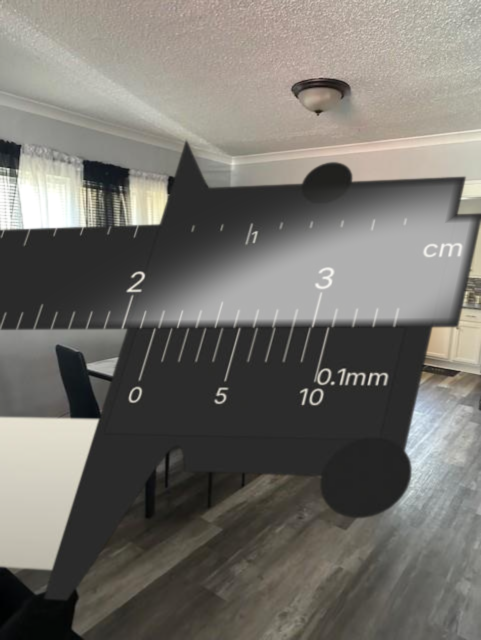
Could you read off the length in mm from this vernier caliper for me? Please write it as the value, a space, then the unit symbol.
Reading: 21.8 mm
